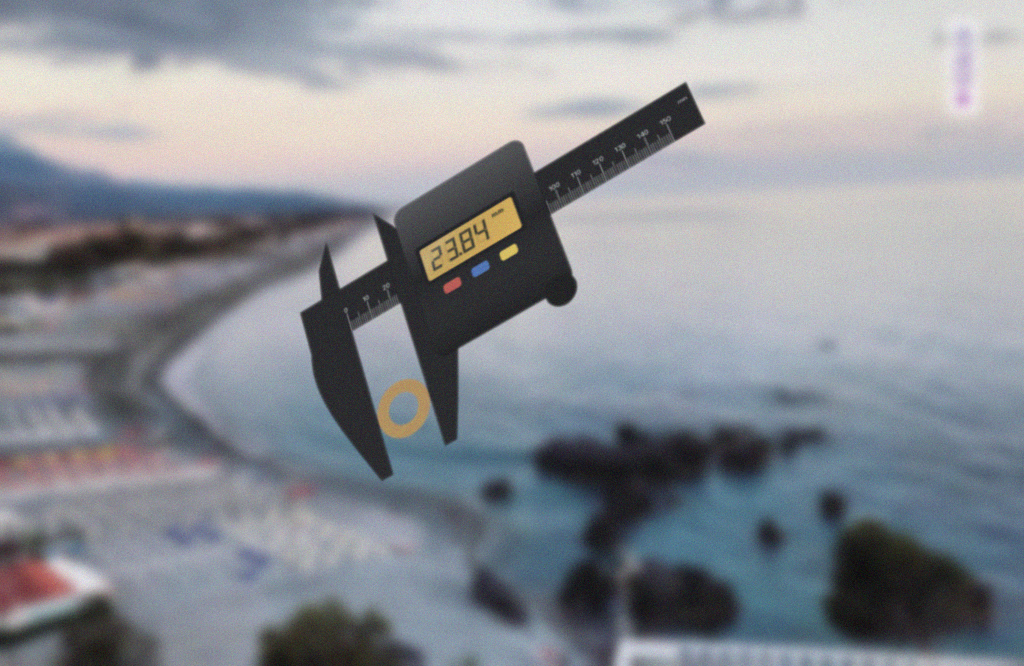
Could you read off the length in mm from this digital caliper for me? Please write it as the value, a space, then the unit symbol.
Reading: 23.84 mm
